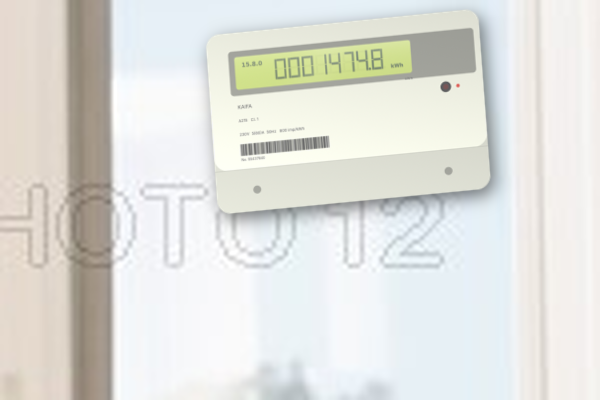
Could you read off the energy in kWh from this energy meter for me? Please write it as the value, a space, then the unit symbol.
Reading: 1474.8 kWh
